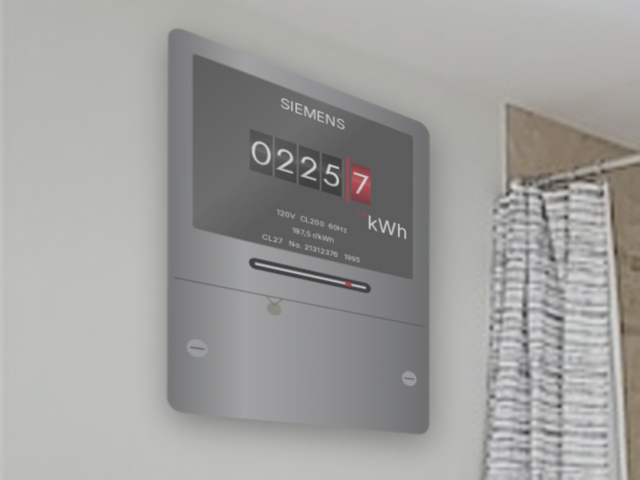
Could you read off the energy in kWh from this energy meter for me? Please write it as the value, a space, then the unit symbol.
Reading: 225.7 kWh
